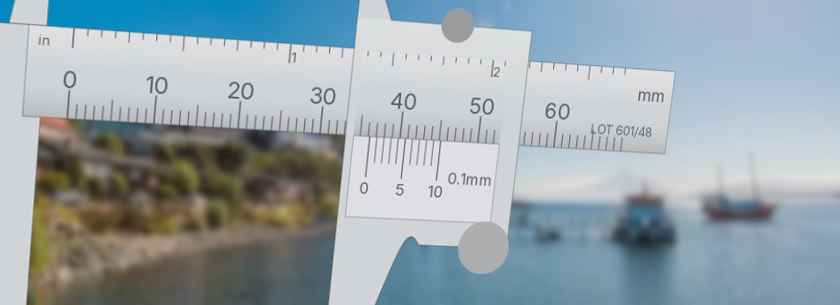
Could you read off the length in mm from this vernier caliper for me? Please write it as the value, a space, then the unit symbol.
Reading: 36.2 mm
